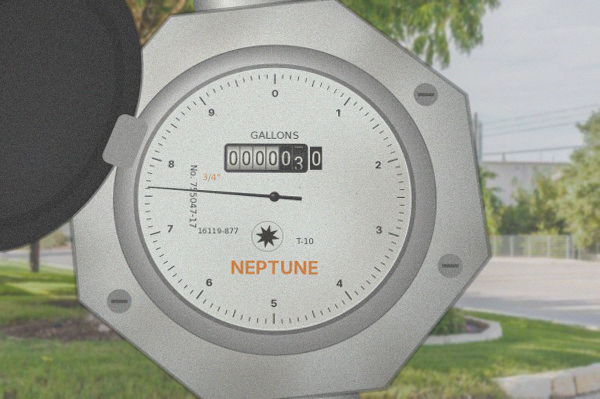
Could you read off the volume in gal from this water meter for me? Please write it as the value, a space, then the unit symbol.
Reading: 27.6 gal
